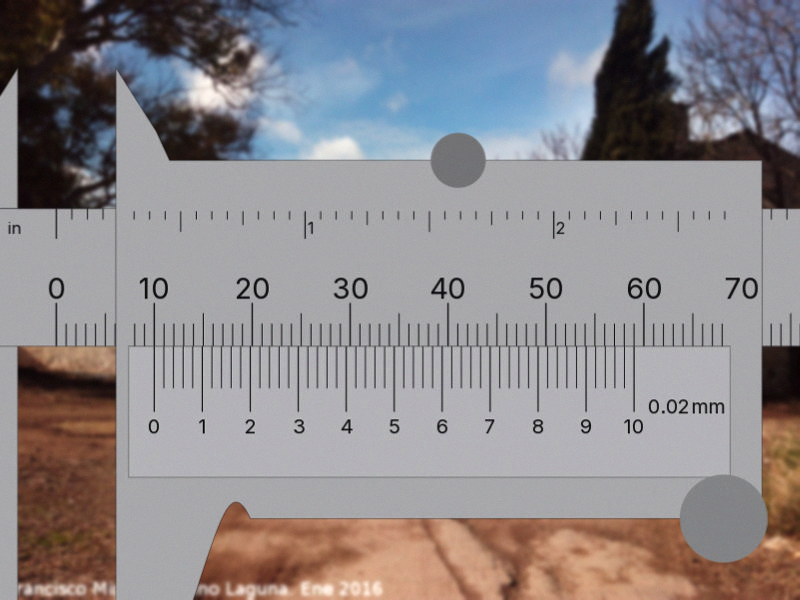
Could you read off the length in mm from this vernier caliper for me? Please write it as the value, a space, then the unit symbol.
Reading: 10.0 mm
